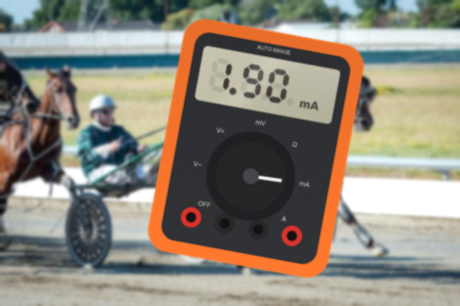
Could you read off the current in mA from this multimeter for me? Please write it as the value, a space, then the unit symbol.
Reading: 1.90 mA
